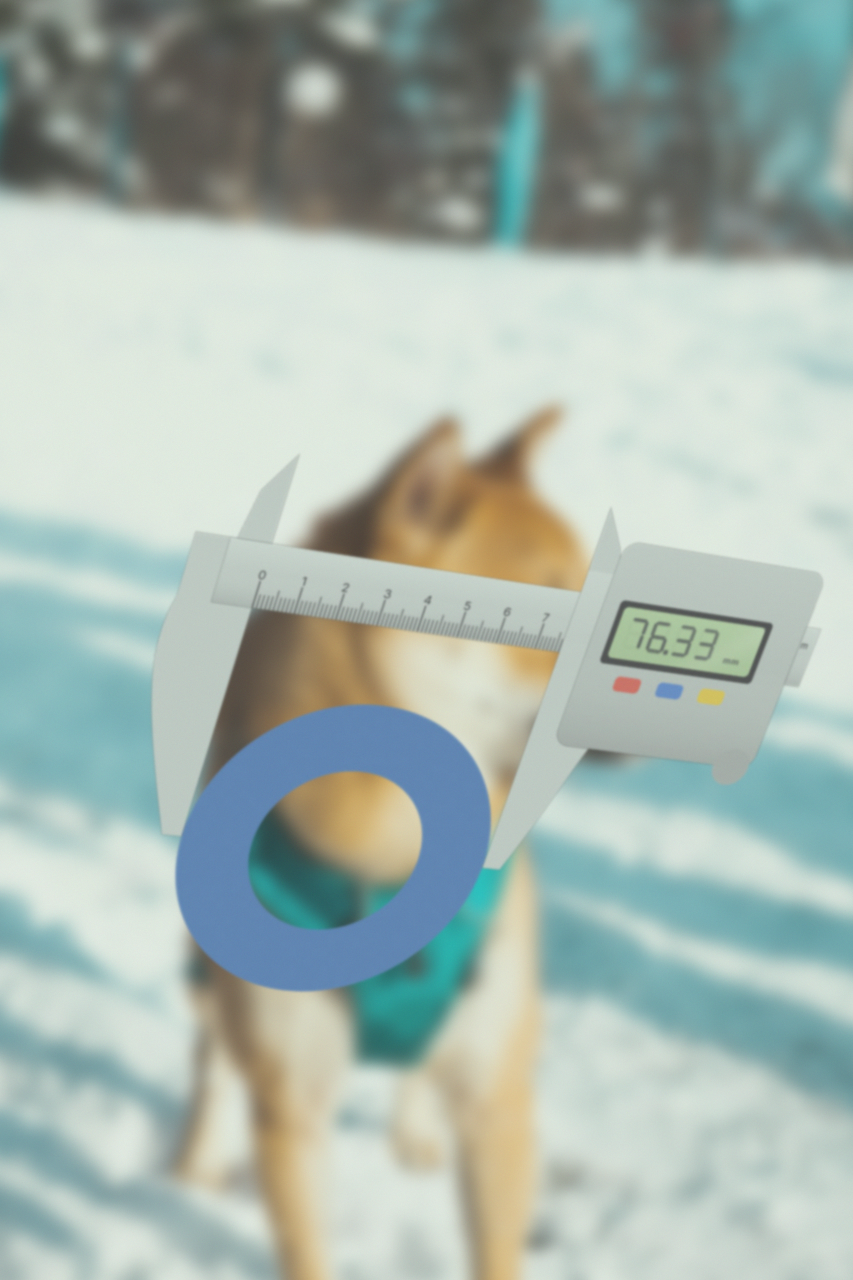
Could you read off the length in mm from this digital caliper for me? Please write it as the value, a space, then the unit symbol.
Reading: 76.33 mm
